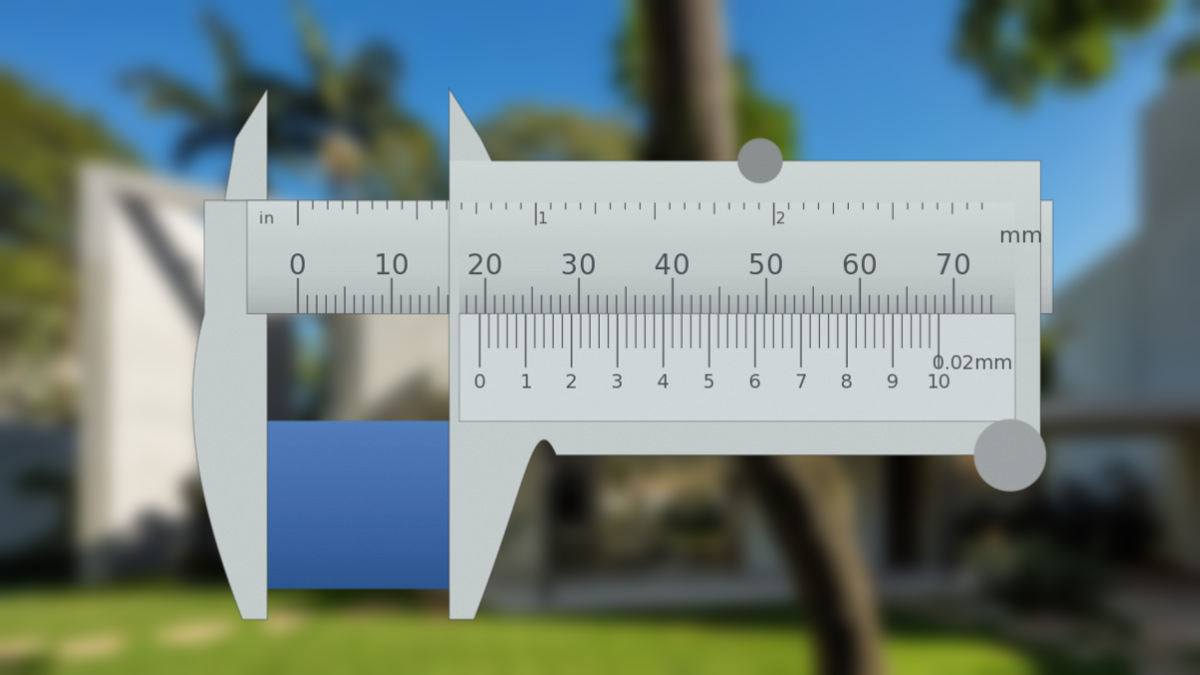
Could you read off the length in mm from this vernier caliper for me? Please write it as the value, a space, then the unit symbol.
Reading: 19.4 mm
